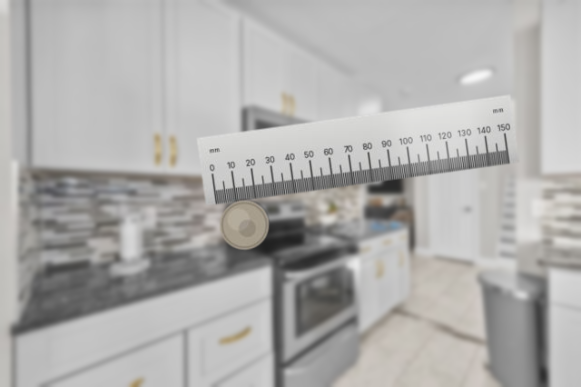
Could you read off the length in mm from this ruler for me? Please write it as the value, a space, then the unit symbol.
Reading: 25 mm
